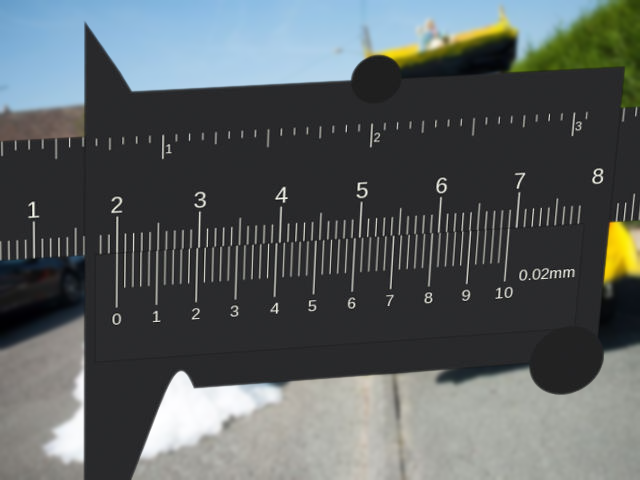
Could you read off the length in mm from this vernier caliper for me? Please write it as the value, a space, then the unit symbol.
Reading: 20.0 mm
